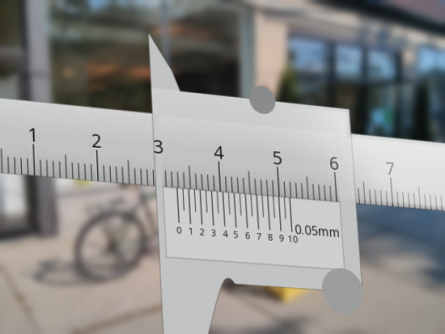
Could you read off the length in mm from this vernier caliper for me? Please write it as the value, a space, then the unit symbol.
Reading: 32.8 mm
